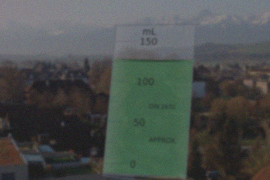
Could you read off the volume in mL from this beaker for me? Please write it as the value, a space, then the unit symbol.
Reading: 125 mL
